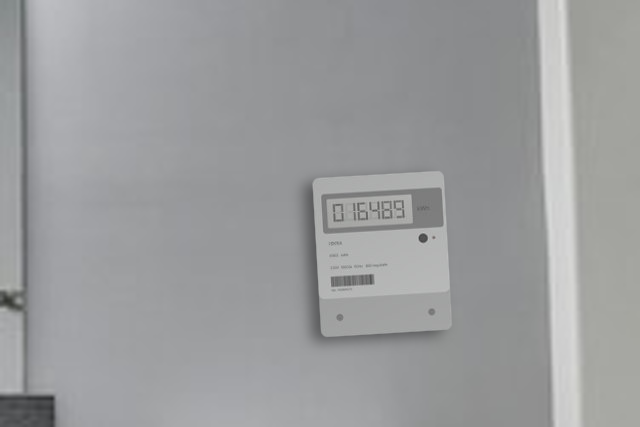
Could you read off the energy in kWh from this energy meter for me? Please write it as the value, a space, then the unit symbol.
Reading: 16489 kWh
